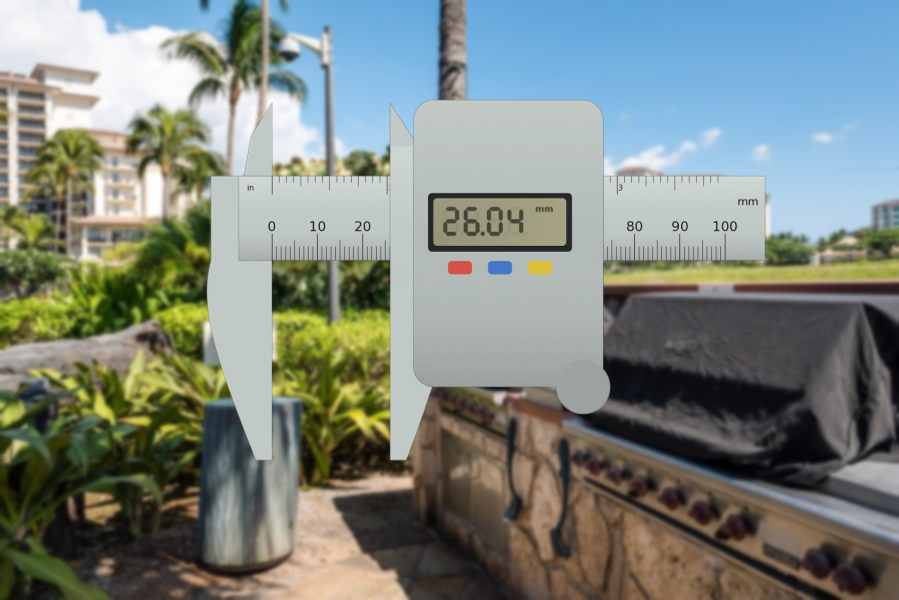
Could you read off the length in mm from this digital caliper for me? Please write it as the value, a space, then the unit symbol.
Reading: 26.04 mm
